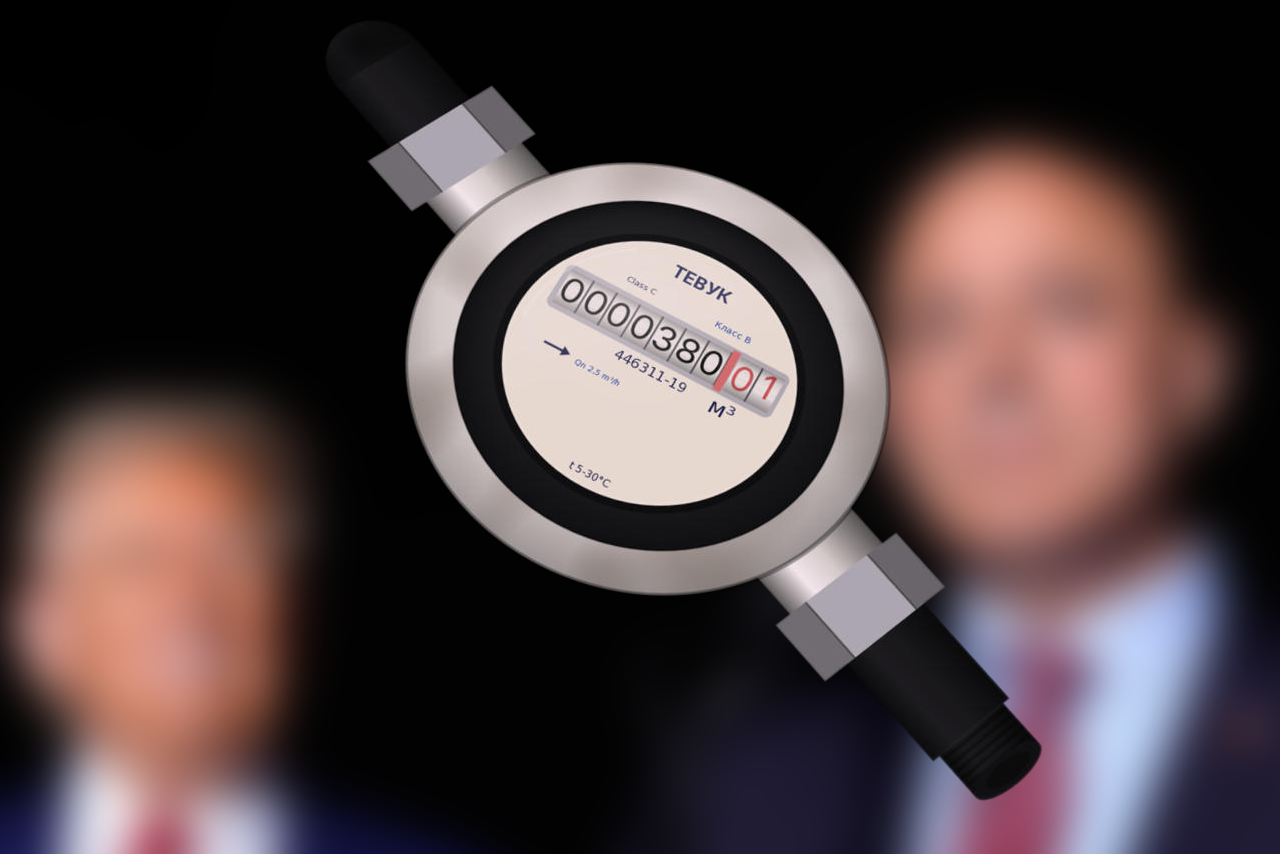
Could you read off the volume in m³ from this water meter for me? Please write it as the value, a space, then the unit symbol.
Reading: 380.01 m³
